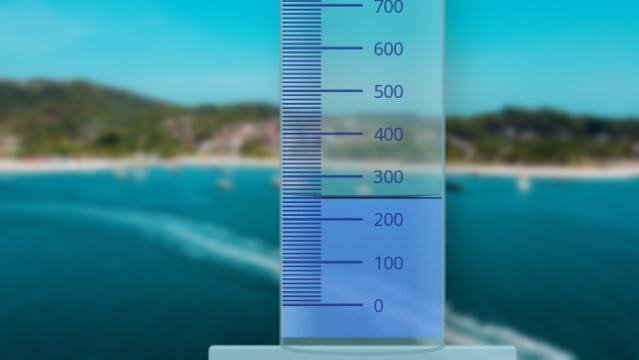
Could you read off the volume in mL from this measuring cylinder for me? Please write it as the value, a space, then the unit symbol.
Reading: 250 mL
